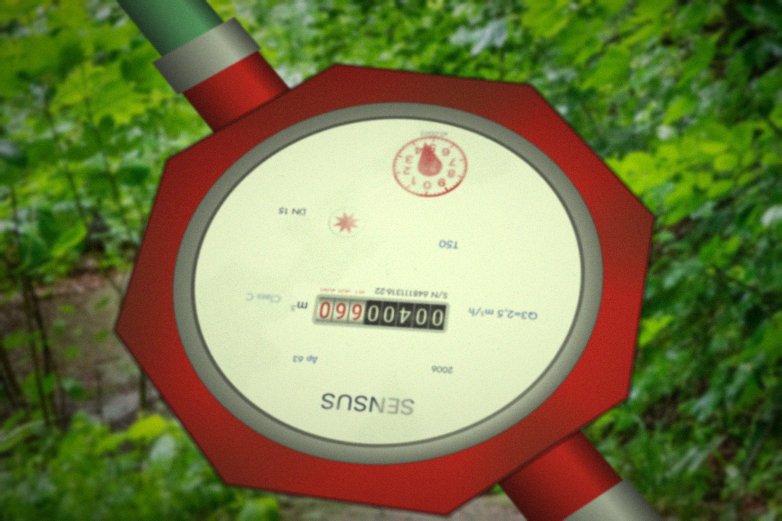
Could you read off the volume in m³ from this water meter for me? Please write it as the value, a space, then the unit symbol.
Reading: 400.6604 m³
